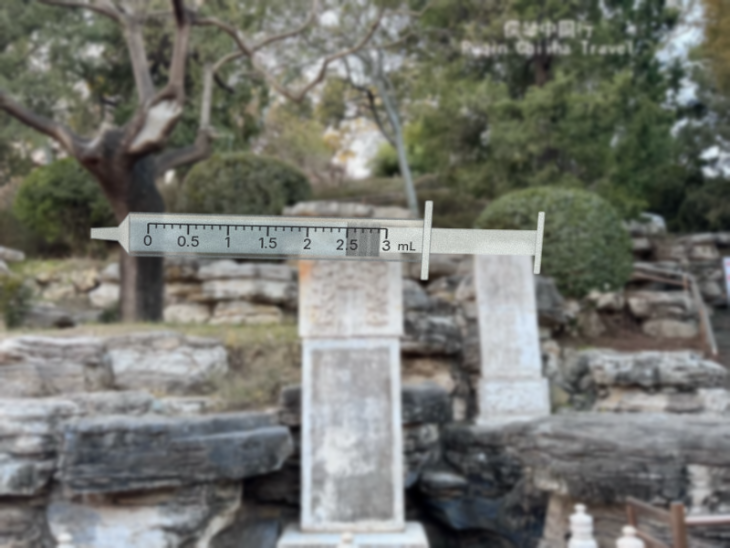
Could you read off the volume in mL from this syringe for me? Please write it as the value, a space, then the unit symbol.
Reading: 2.5 mL
